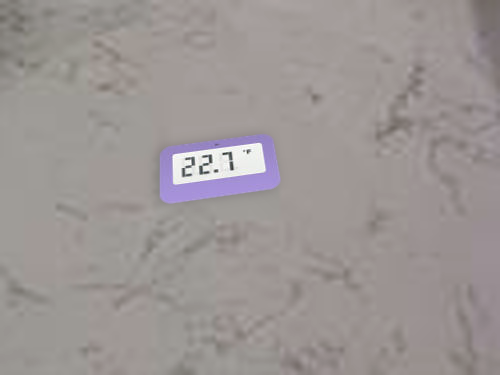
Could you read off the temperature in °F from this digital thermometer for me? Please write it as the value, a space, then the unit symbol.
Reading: 22.7 °F
